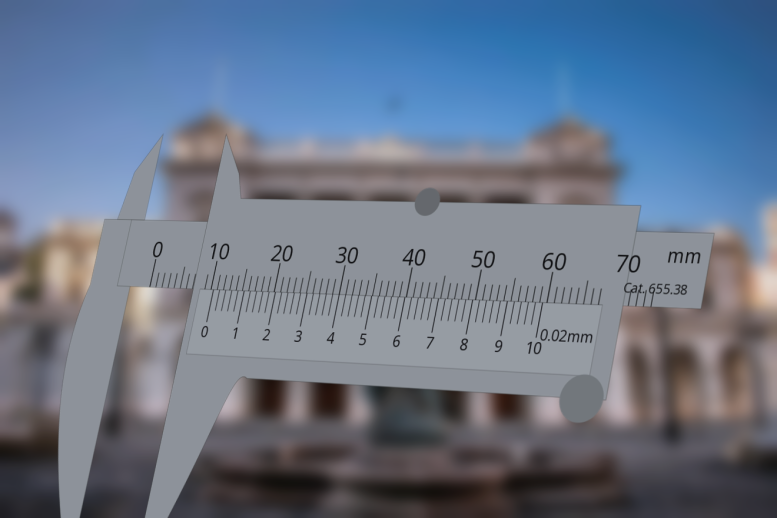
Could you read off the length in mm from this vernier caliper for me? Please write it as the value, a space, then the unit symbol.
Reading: 10.4 mm
